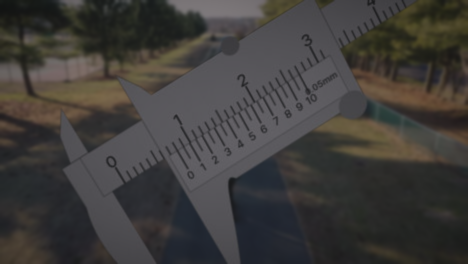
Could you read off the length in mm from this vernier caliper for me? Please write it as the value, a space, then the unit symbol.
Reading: 8.0 mm
